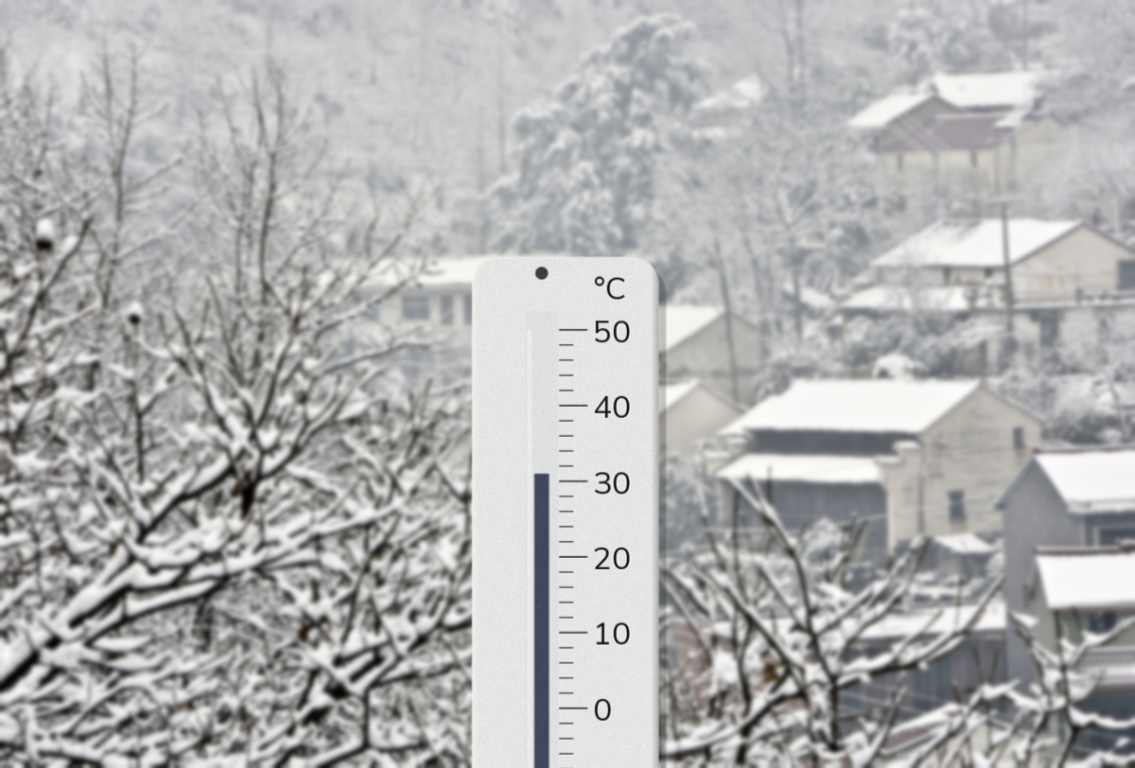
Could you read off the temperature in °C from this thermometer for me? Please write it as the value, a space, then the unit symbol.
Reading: 31 °C
